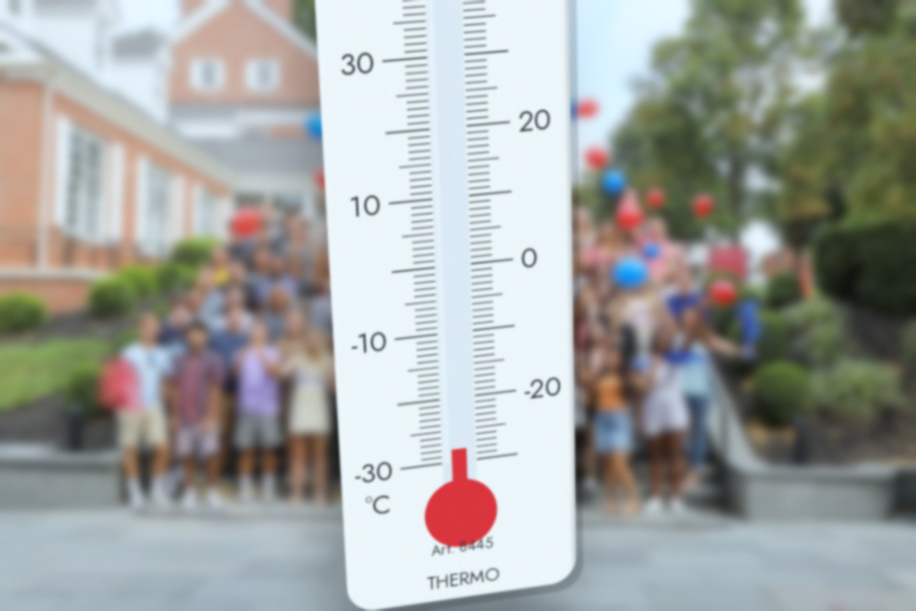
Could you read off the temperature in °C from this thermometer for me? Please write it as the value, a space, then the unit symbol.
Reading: -28 °C
